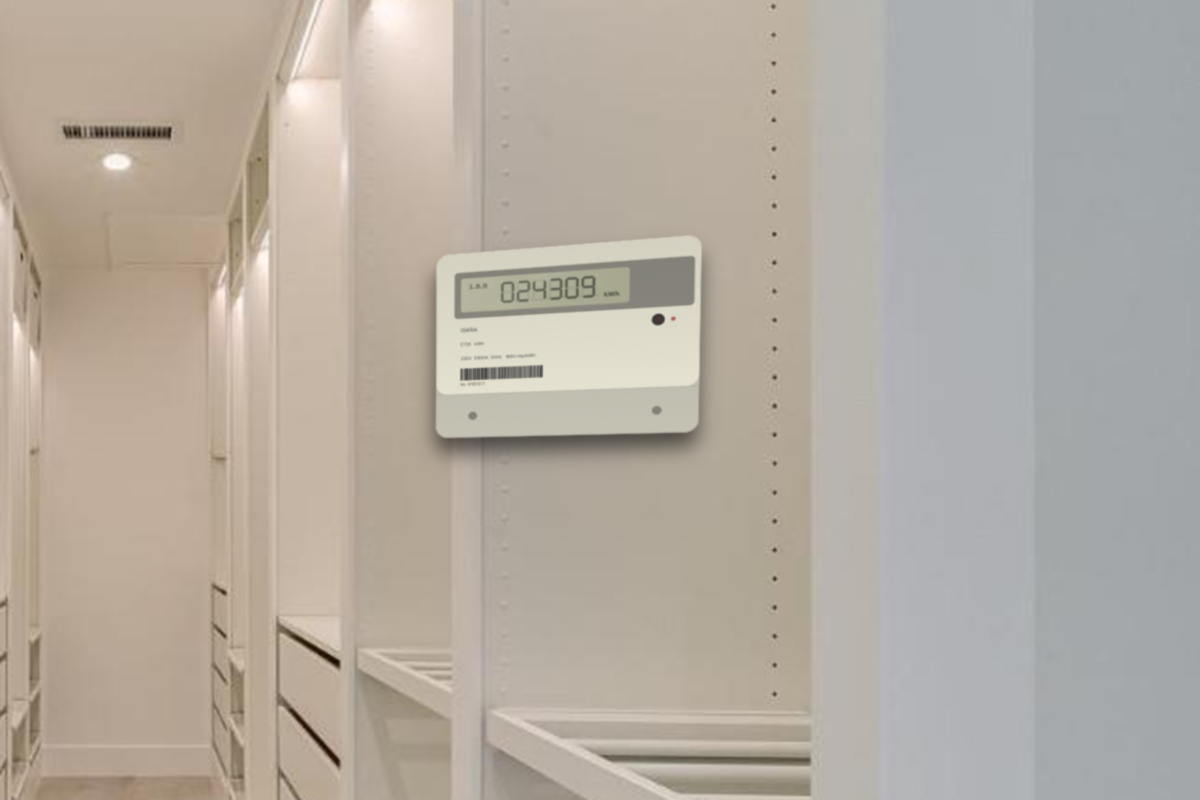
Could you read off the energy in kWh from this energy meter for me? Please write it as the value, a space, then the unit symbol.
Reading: 24309 kWh
